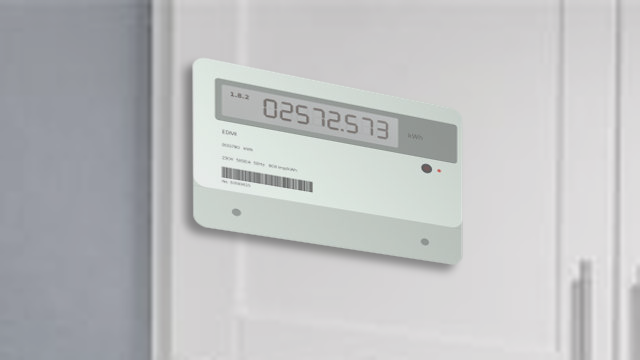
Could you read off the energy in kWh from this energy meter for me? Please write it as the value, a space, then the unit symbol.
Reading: 2572.573 kWh
